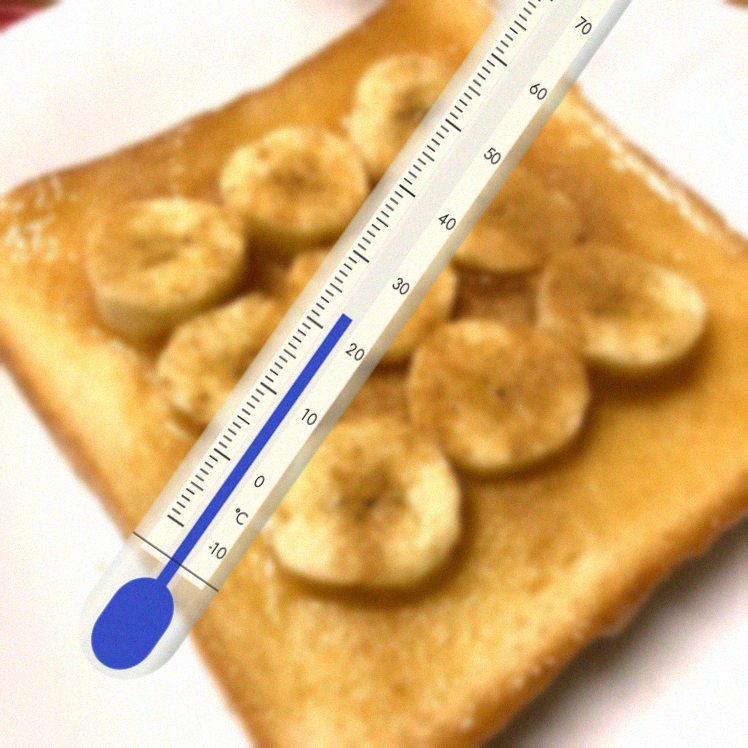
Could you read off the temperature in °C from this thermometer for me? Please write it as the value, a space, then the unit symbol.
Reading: 23 °C
